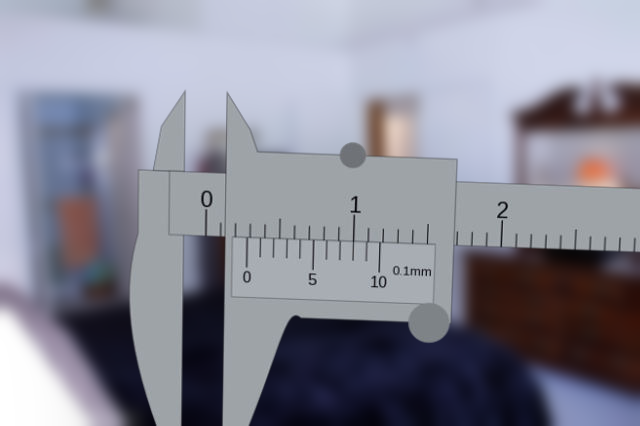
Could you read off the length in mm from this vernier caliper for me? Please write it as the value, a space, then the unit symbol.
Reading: 2.8 mm
